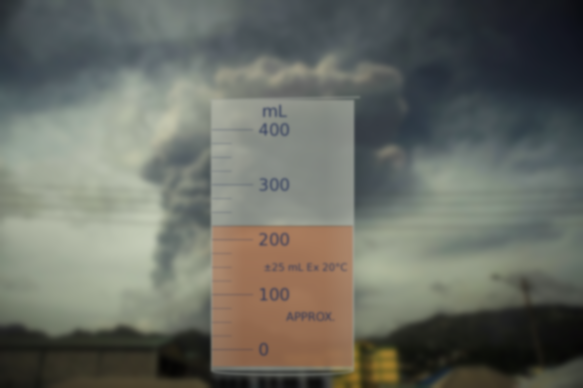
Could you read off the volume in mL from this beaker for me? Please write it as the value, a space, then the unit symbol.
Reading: 225 mL
